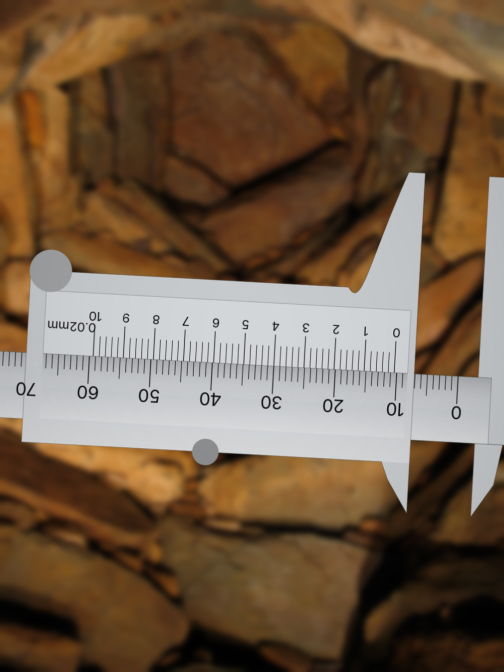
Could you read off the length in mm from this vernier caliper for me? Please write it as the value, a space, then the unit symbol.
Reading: 10.4 mm
